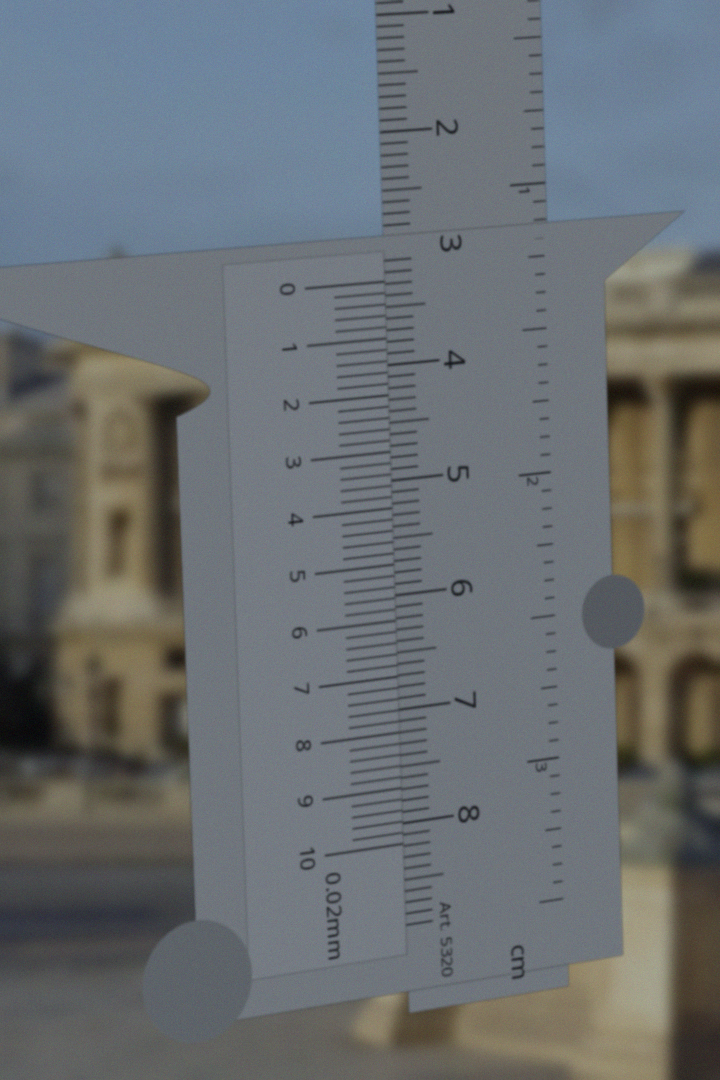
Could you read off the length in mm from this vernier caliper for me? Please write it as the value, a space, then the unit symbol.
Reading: 32.8 mm
